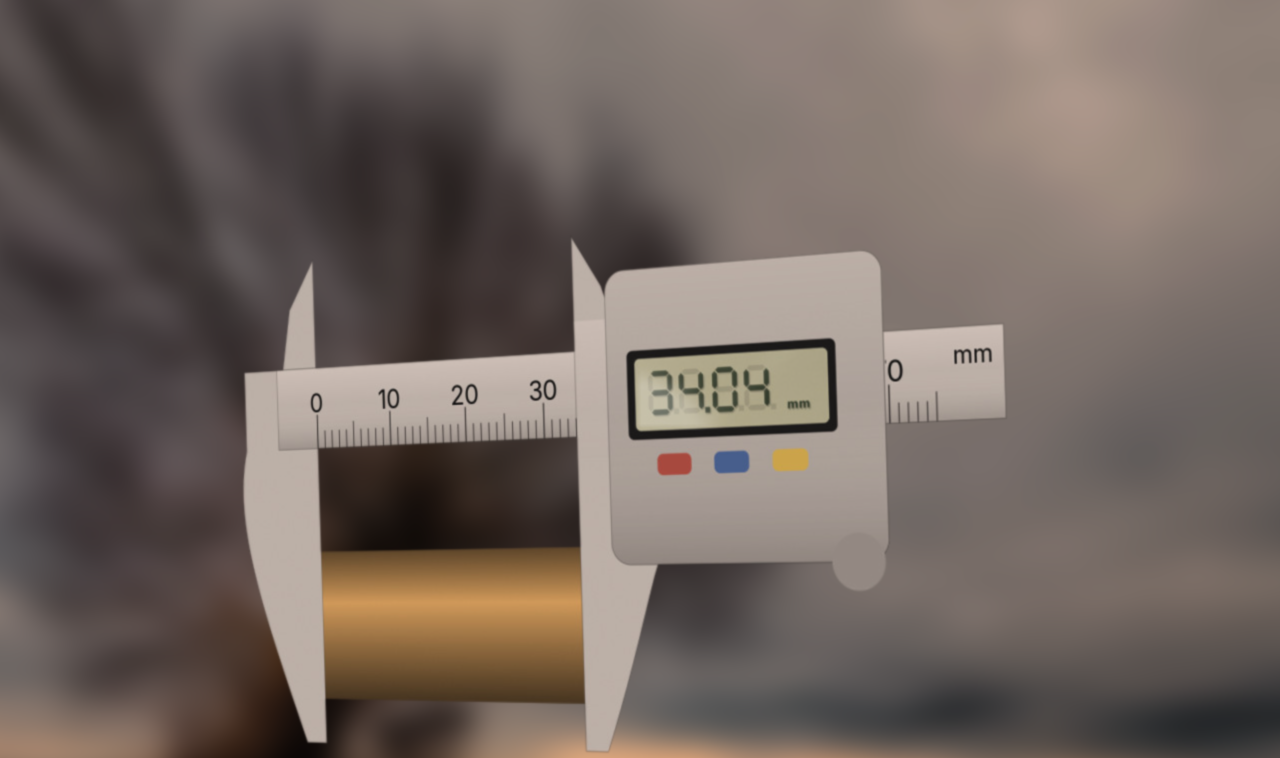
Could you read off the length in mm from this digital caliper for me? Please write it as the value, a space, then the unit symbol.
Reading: 34.04 mm
